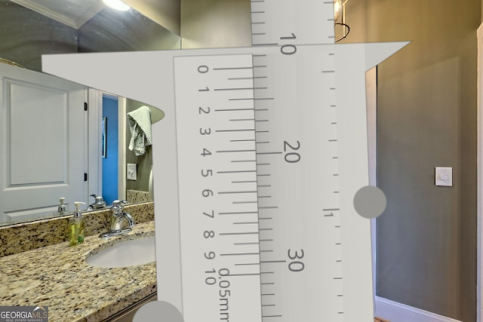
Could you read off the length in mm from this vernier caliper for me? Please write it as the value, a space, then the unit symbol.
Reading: 12.1 mm
